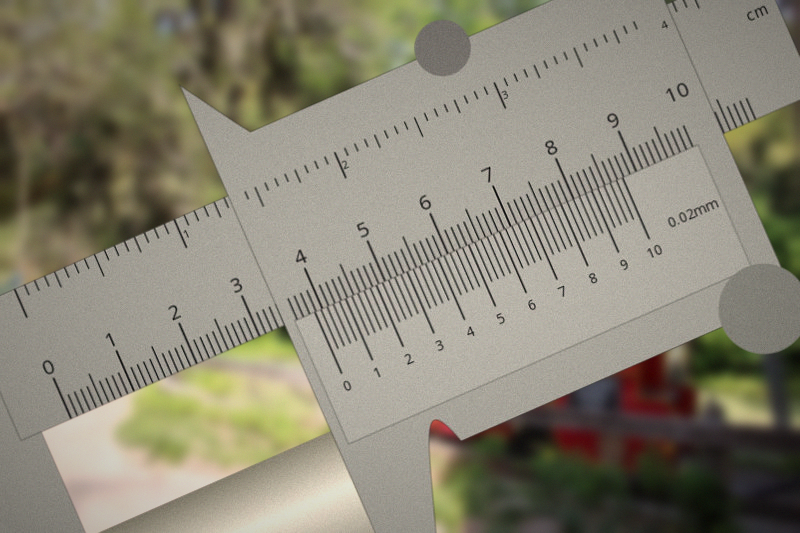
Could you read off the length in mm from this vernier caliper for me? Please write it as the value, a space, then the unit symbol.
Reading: 38.8 mm
